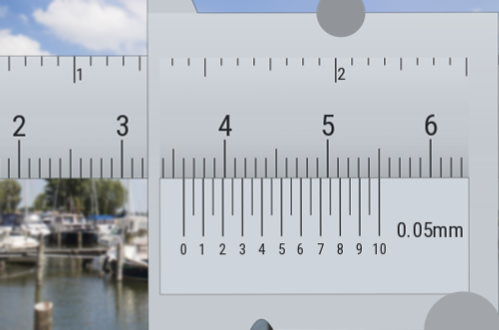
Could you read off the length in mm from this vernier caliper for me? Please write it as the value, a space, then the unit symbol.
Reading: 36.0 mm
